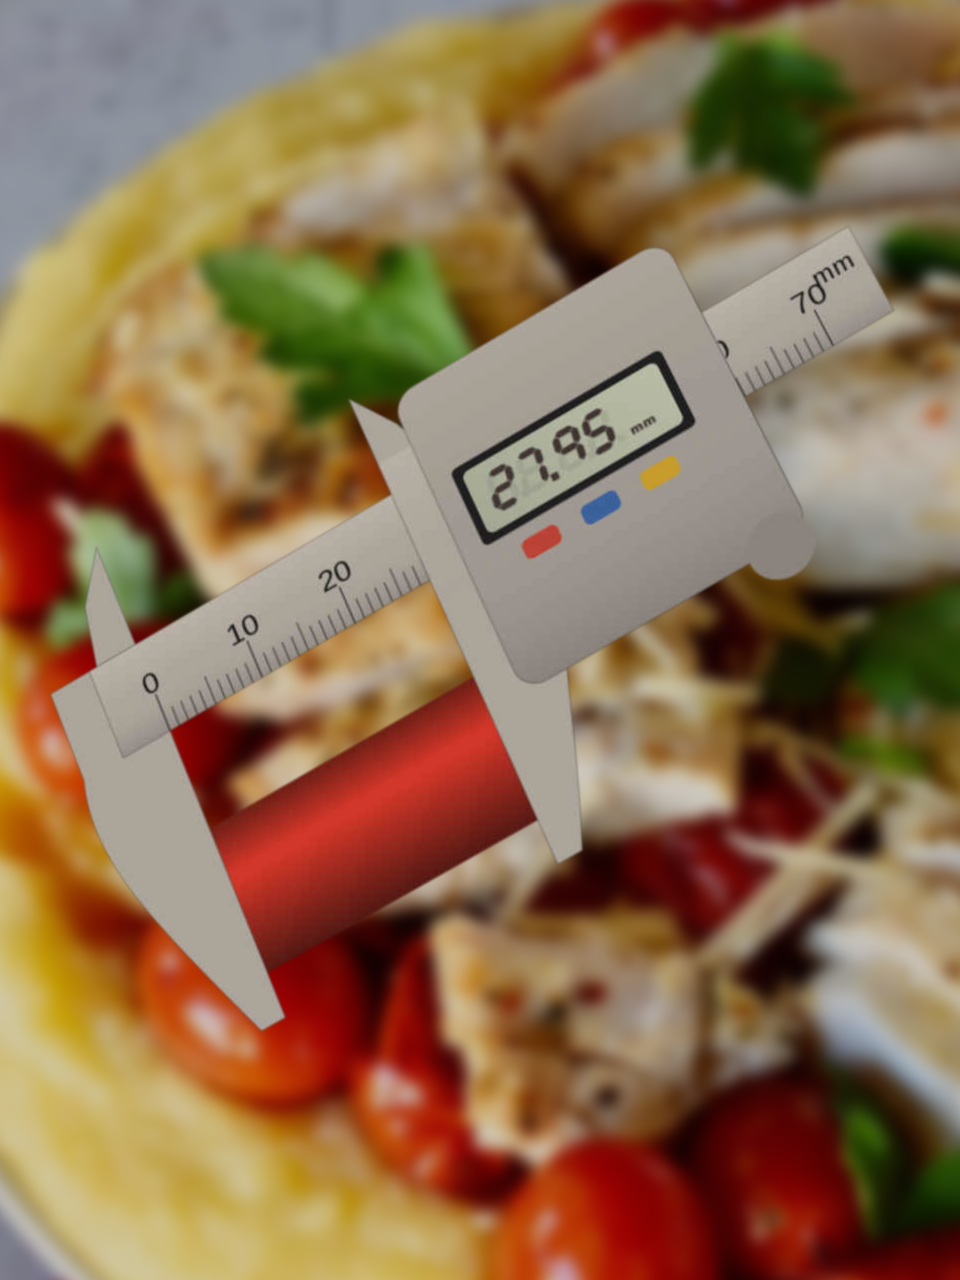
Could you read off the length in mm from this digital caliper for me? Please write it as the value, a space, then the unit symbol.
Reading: 27.95 mm
